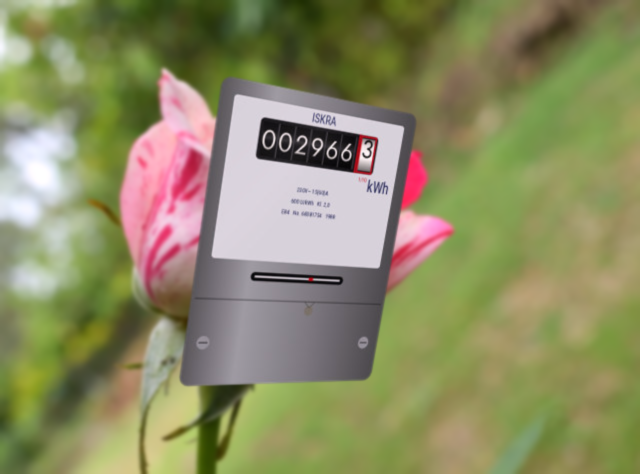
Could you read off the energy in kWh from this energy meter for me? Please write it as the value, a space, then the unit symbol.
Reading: 2966.3 kWh
